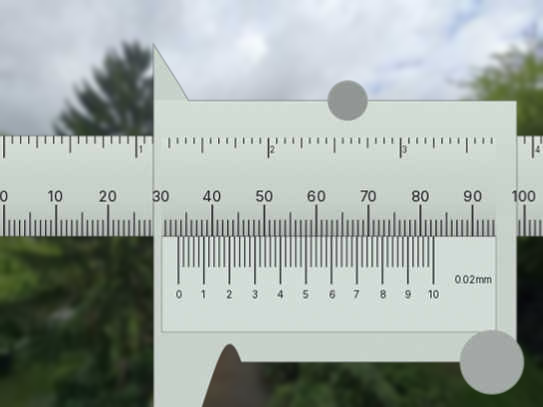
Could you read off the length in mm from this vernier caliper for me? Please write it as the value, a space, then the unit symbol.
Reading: 33.5 mm
